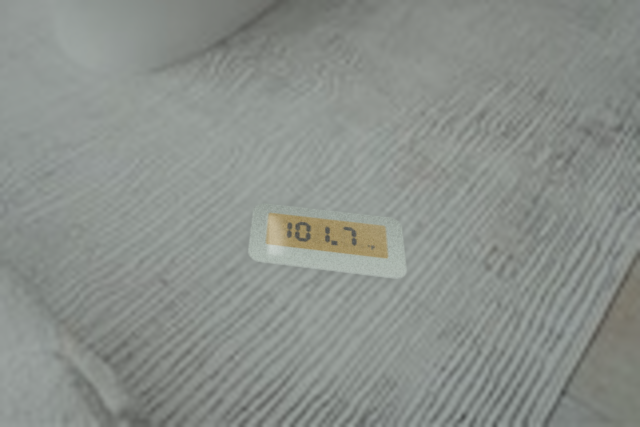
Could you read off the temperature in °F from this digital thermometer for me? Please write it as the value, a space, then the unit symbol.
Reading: 101.7 °F
